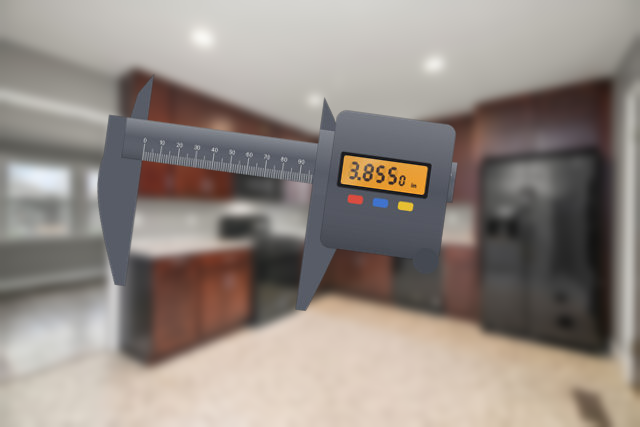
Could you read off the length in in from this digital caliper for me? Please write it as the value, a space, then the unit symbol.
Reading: 3.8550 in
